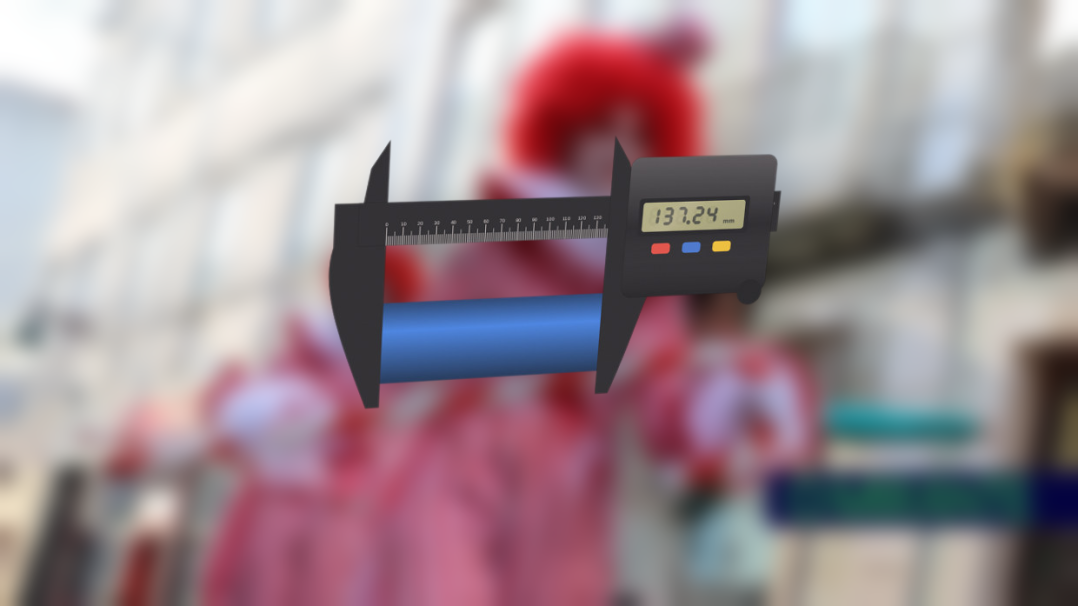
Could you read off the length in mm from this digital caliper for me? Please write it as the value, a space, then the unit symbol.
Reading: 137.24 mm
